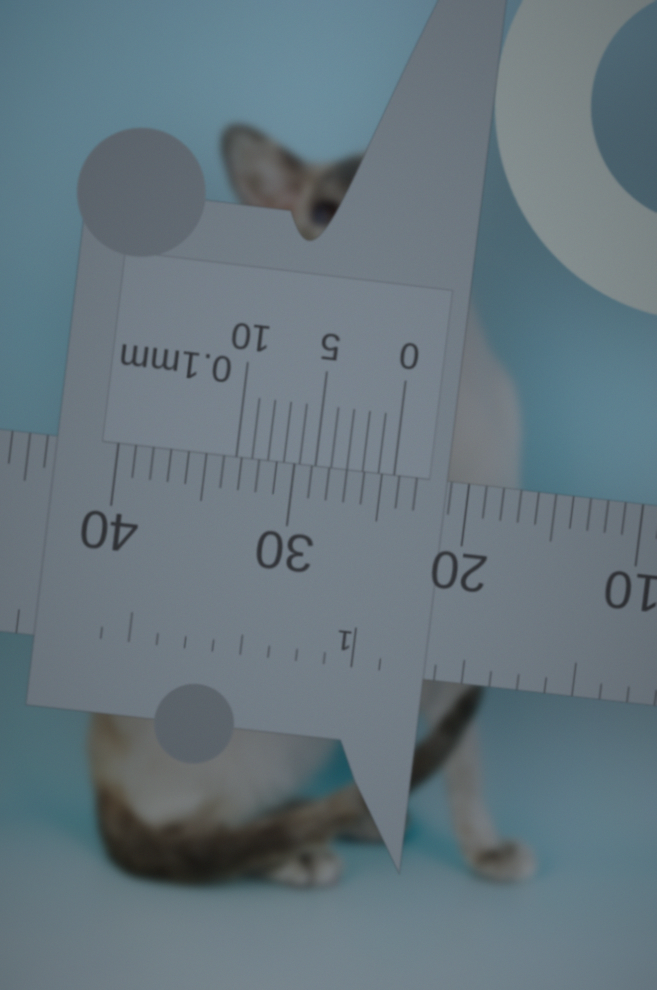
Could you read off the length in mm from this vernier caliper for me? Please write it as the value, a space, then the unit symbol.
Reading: 24.3 mm
